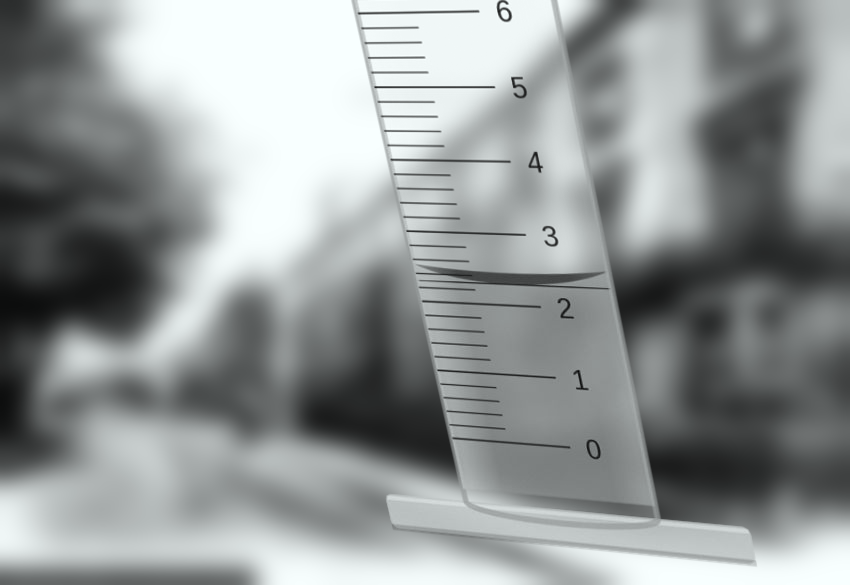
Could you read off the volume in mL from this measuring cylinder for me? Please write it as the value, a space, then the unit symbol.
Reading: 2.3 mL
